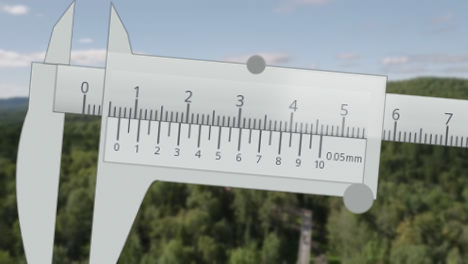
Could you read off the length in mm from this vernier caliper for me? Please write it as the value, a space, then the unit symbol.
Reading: 7.0 mm
